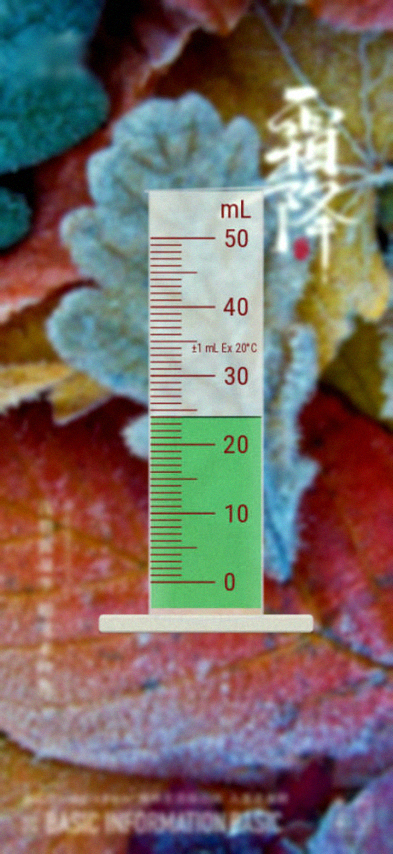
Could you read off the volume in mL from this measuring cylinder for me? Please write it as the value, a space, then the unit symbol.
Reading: 24 mL
